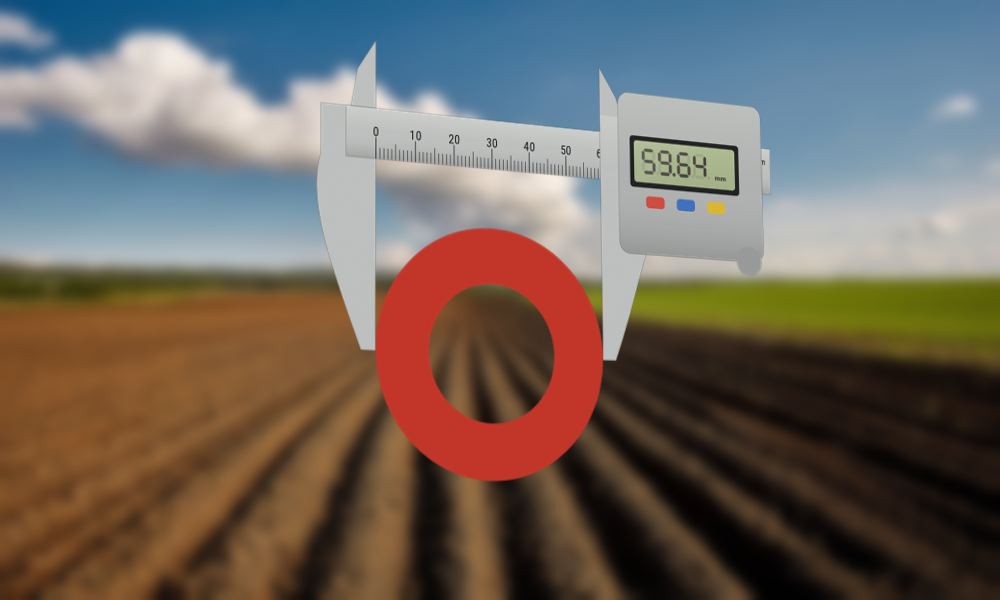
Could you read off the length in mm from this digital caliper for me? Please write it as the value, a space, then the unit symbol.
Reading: 59.64 mm
